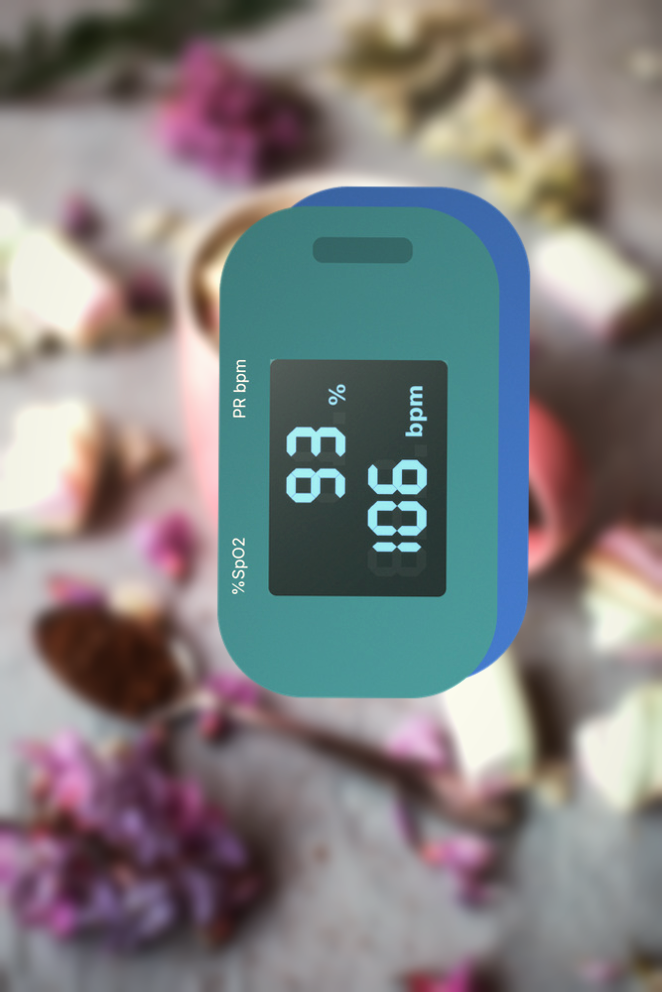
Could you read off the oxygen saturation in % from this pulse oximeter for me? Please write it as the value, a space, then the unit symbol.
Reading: 93 %
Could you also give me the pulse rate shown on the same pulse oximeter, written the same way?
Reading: 106 bpm
